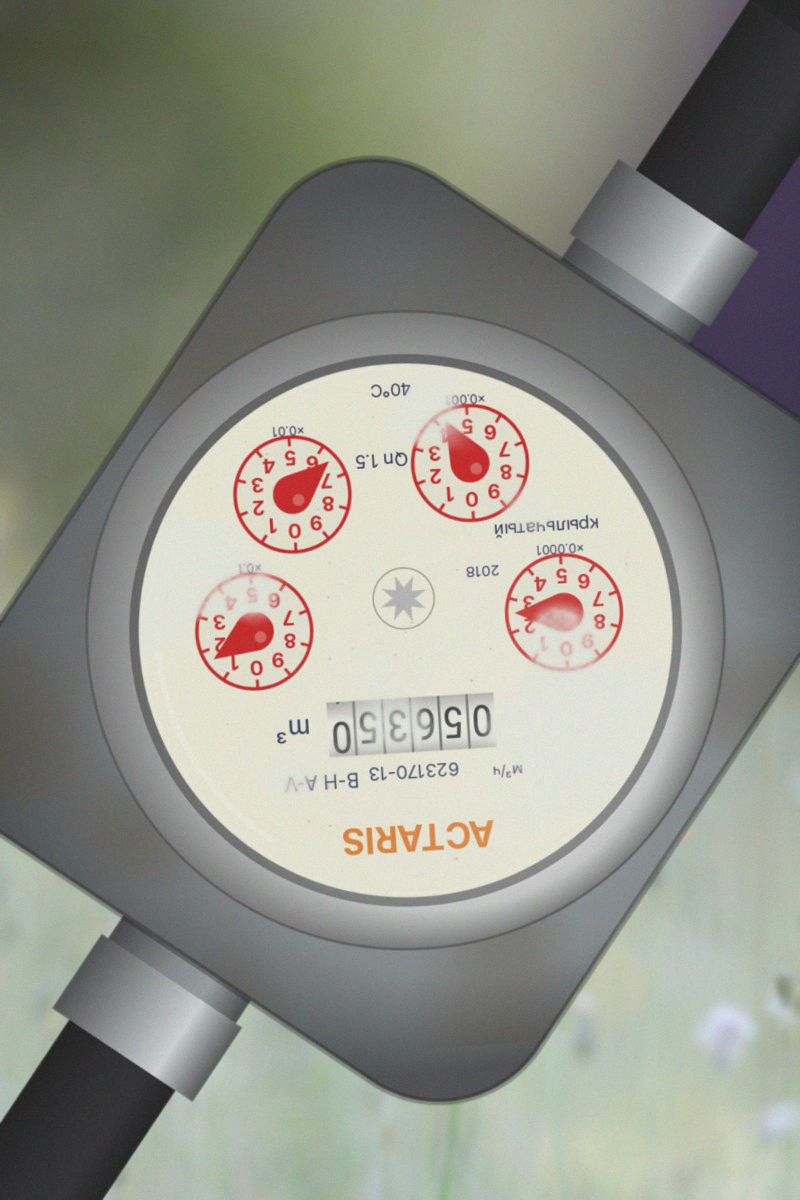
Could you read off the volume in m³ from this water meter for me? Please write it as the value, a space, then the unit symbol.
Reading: 56350.1642 m³
